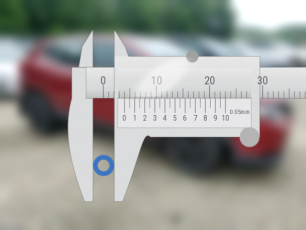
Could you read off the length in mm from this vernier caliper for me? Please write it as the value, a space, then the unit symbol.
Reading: 4.0 mm
